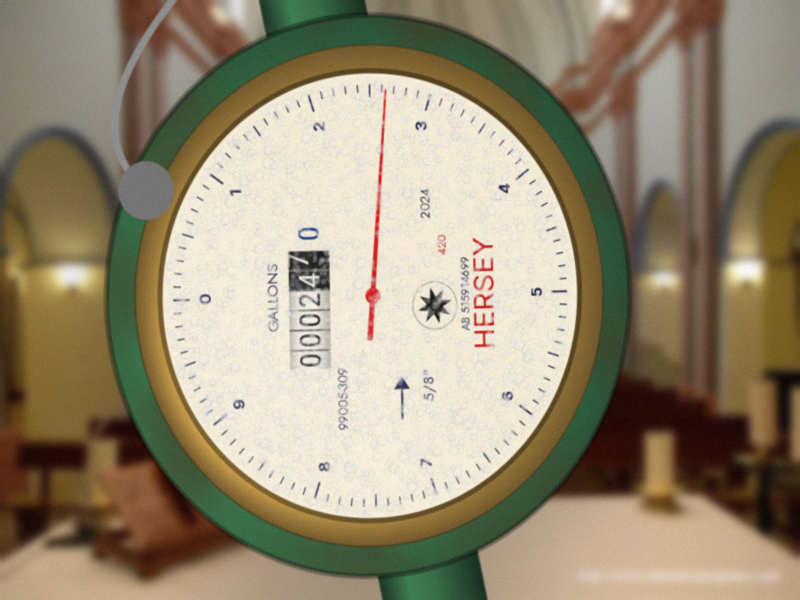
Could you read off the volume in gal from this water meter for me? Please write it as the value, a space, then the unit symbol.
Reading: 2472.6 gal
